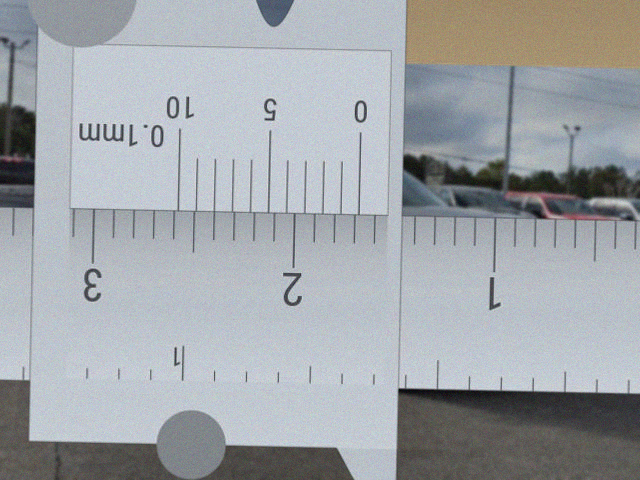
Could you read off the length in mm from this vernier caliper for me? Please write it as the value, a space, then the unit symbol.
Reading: 16.8 mm
